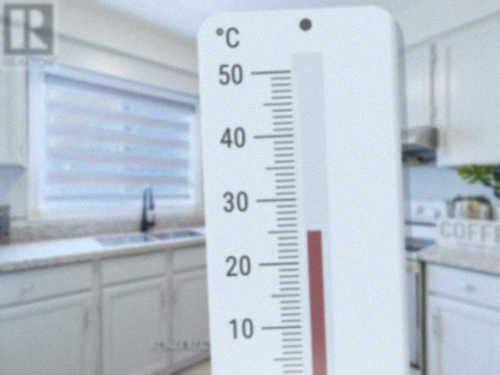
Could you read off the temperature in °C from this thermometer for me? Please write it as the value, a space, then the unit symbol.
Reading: 25 °C
